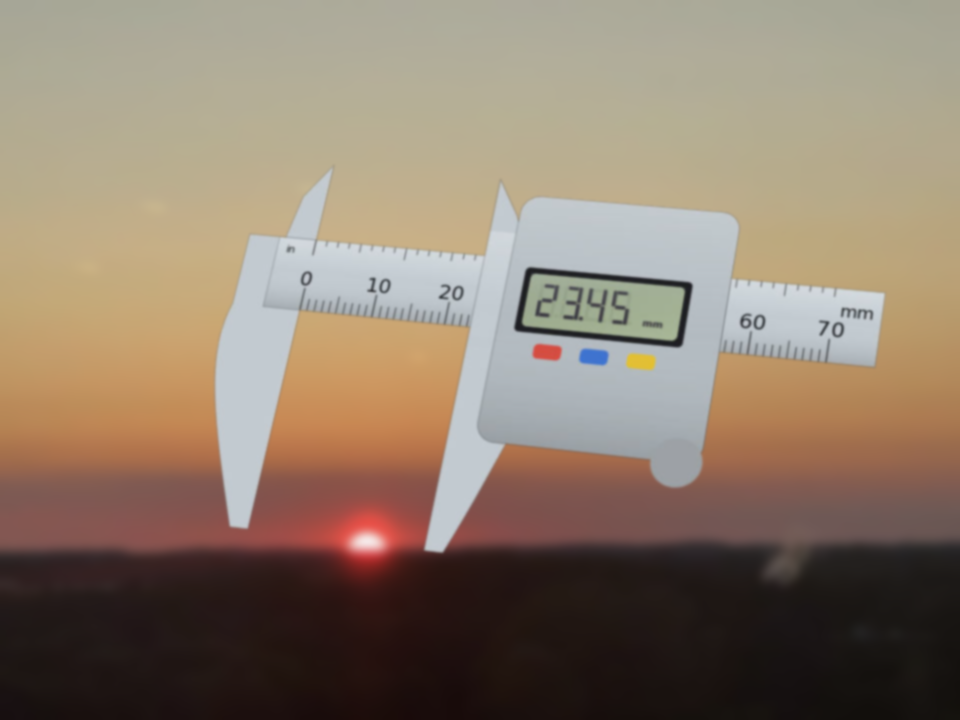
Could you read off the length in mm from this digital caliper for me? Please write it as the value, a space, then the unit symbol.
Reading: 23.45 mm
